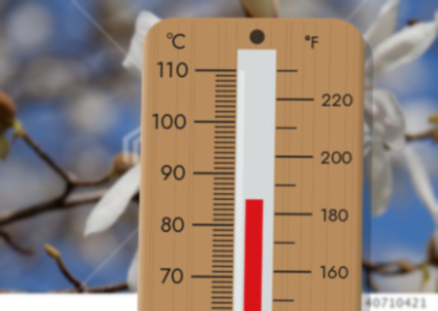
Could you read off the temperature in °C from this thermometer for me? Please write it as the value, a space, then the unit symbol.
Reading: 85 °C
